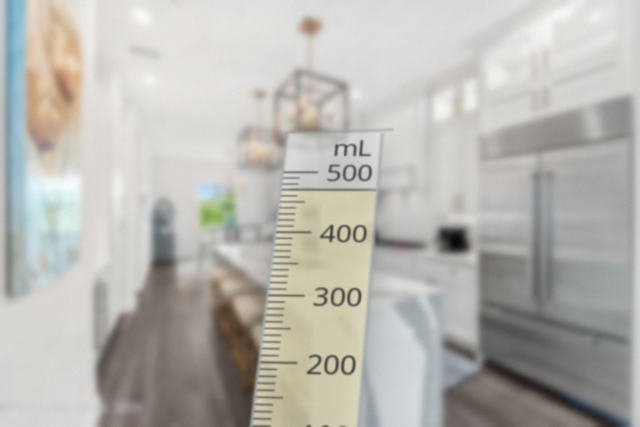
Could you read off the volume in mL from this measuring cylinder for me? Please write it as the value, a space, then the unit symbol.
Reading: 470 mL
